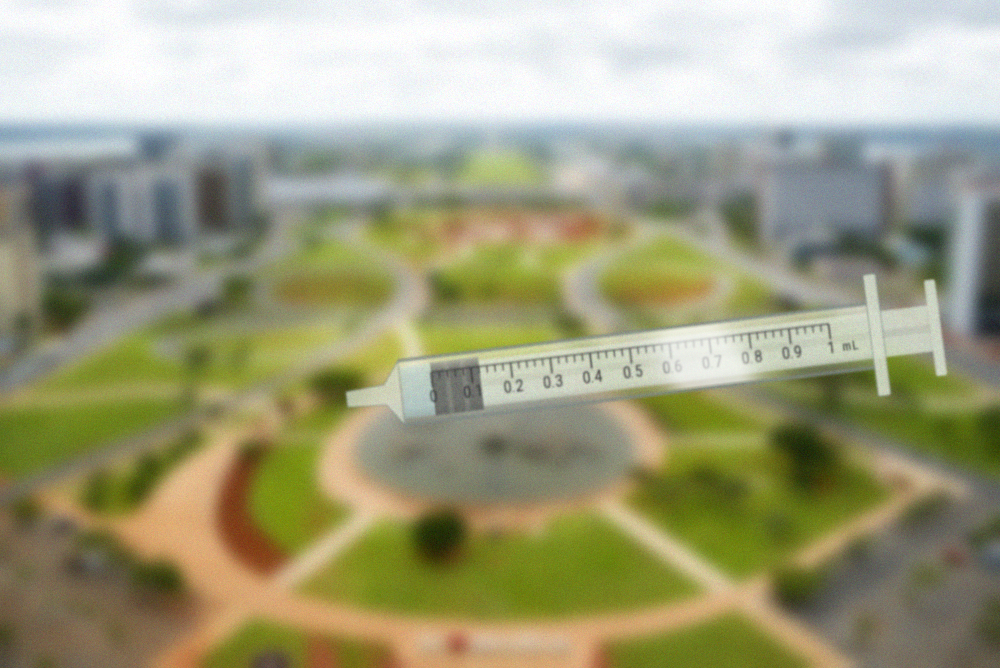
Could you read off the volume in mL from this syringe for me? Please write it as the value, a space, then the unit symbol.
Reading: 0 mL
